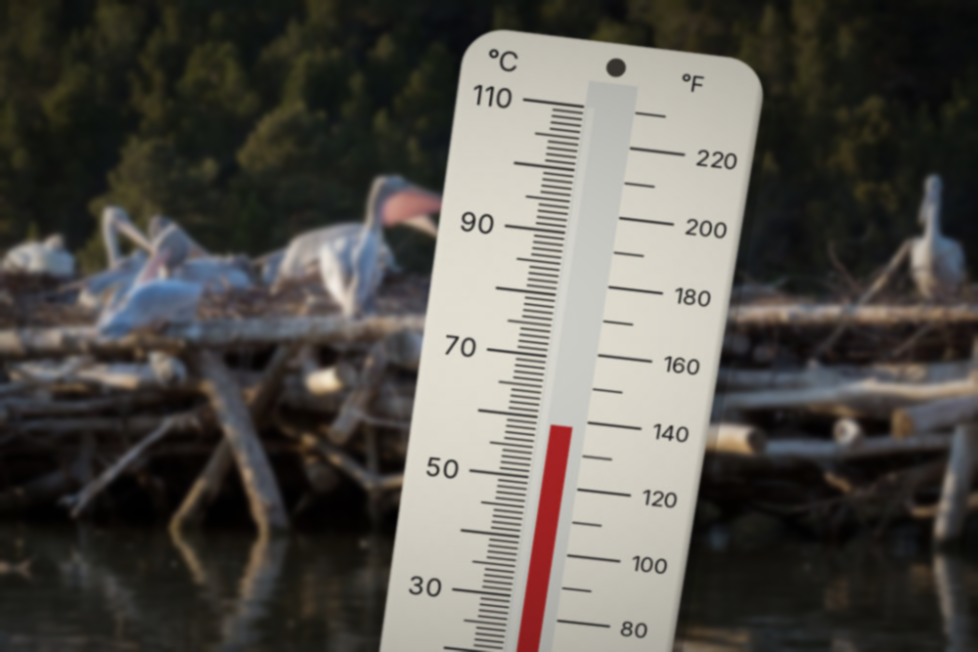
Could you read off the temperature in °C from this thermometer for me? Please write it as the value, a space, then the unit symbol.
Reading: 59 °C
